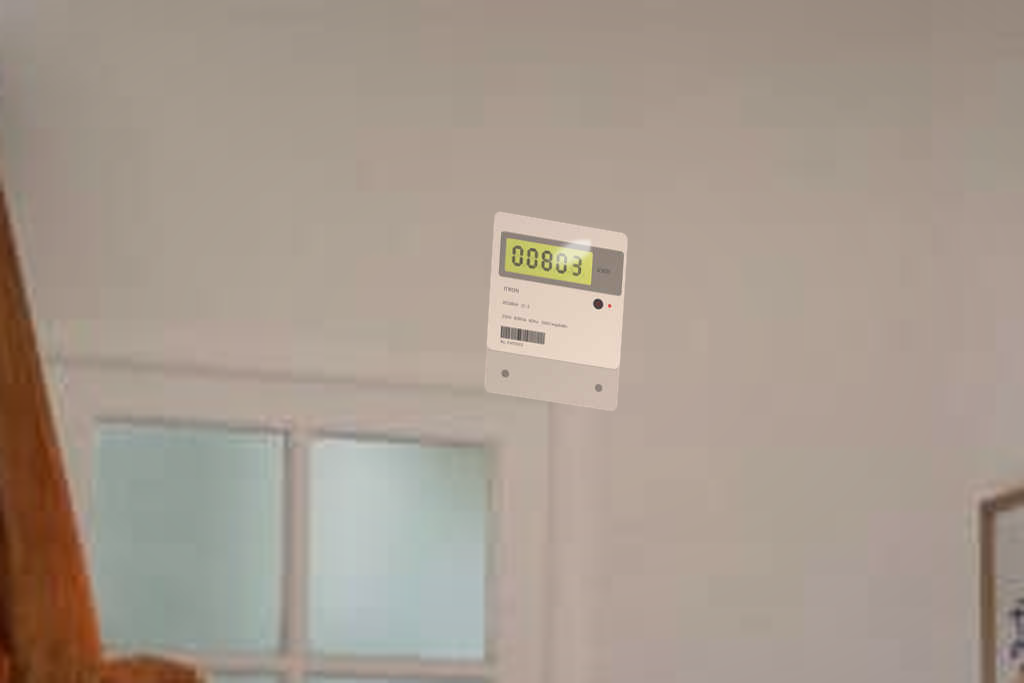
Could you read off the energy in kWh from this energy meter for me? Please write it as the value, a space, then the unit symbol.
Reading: 803 kWh
